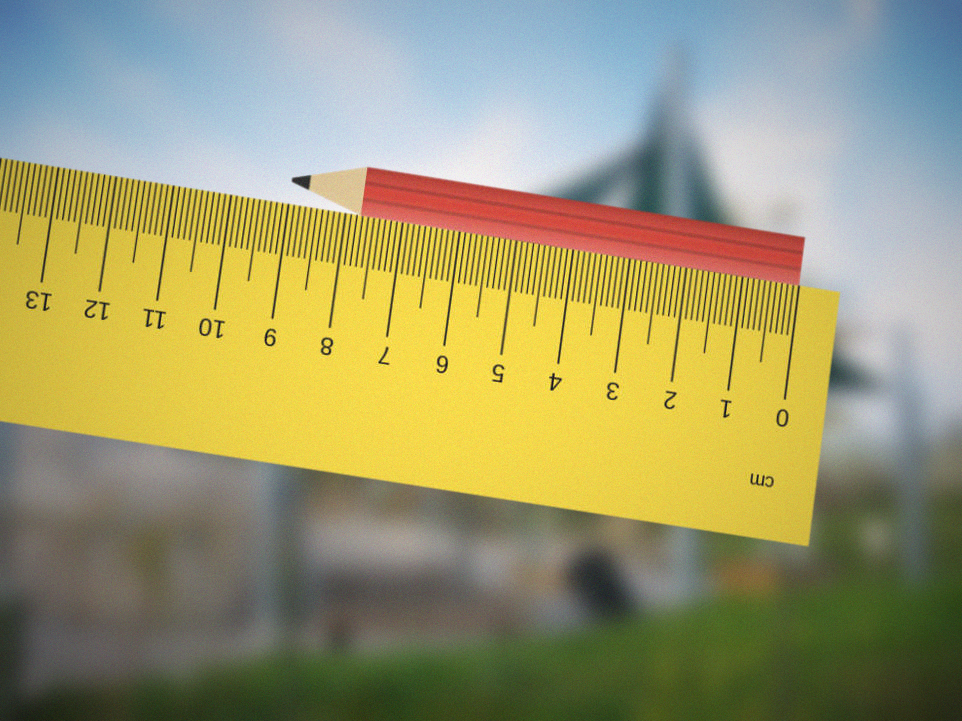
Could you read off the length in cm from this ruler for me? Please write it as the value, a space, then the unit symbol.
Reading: 9 cm
